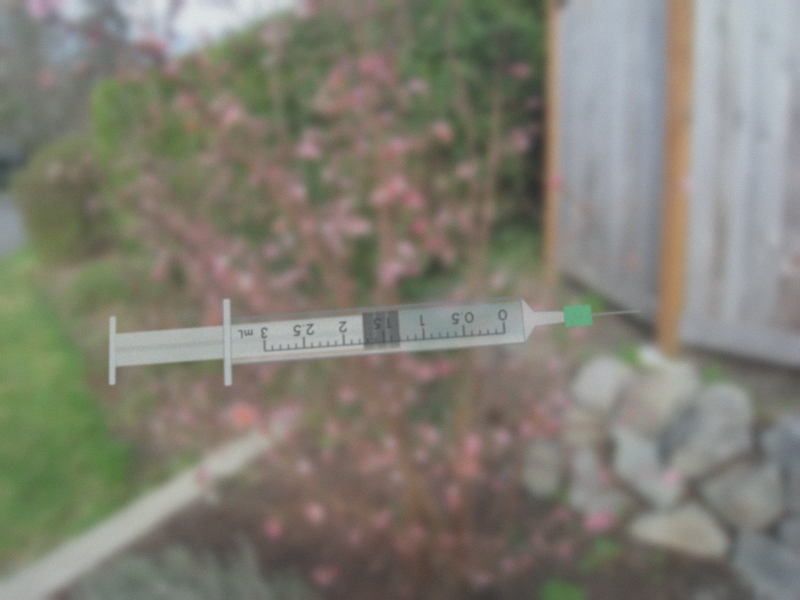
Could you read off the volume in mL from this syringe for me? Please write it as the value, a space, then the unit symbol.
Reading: 1.3 mL
